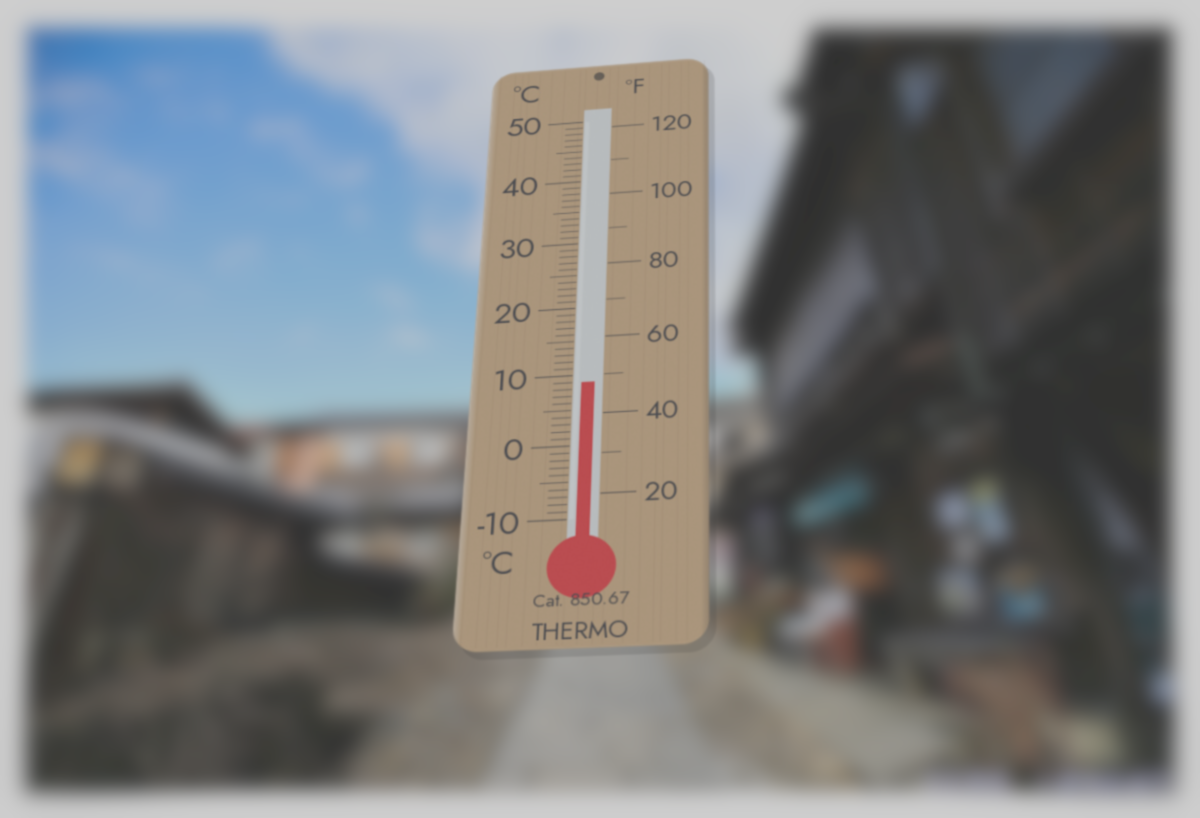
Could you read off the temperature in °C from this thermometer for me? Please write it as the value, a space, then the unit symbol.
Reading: 9 °C
